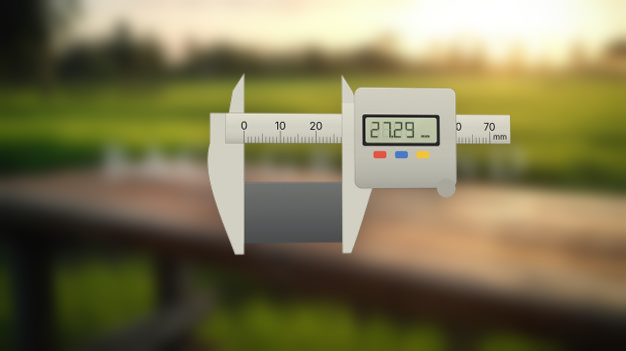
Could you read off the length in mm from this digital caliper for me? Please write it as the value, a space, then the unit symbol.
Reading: 27.29 mm
